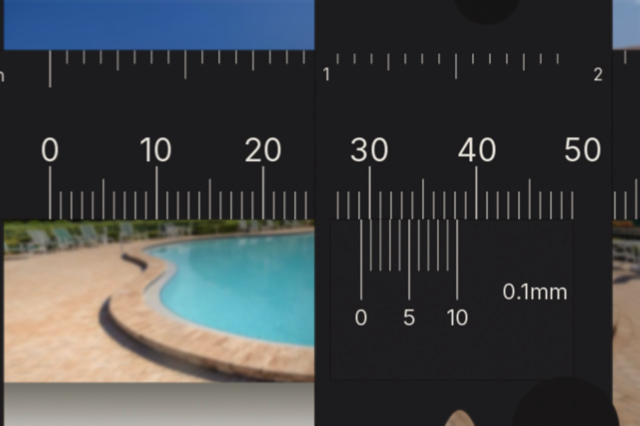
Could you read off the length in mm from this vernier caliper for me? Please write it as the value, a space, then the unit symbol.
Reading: 29.2 mm
